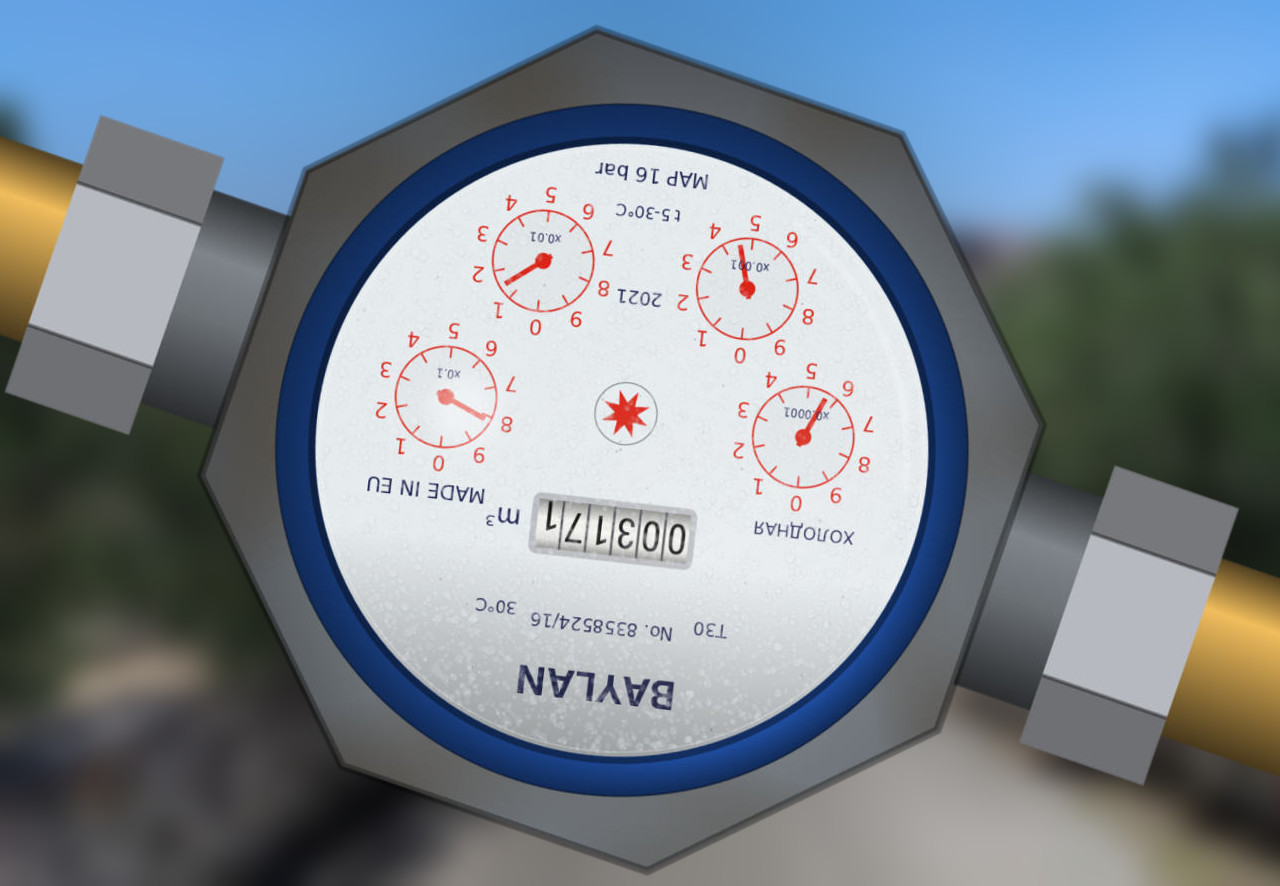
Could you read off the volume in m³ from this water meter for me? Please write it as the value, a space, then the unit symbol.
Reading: 3170.8145 m³
